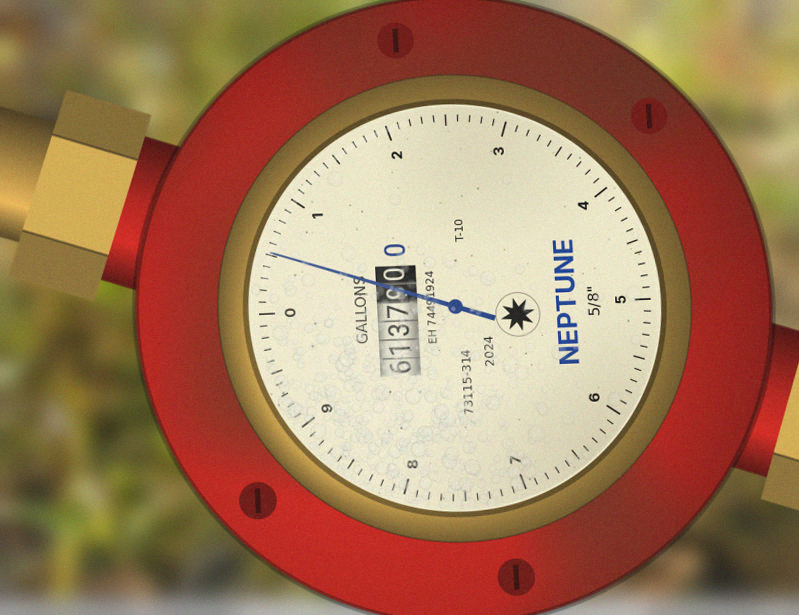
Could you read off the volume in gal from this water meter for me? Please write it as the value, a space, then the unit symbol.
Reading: 6137900.5 gal
